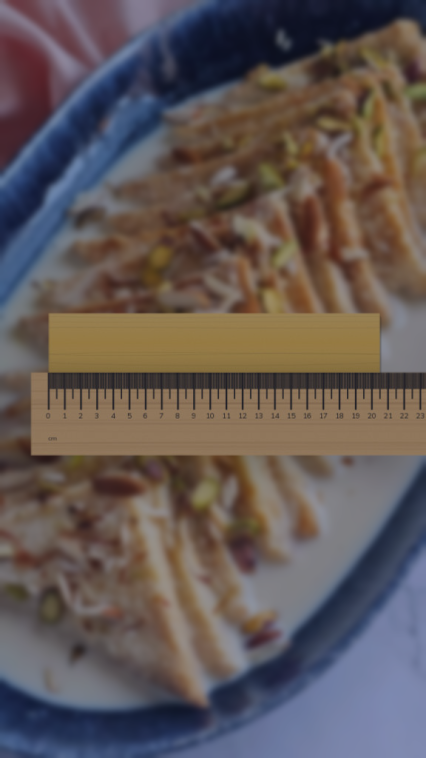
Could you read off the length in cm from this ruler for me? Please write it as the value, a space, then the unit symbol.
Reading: 20.5 cm
